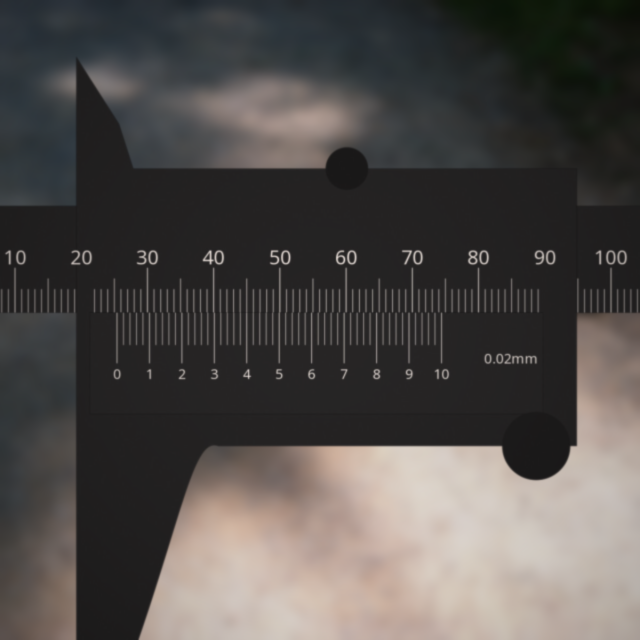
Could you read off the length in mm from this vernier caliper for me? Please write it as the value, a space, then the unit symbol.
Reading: 25.4 mm
